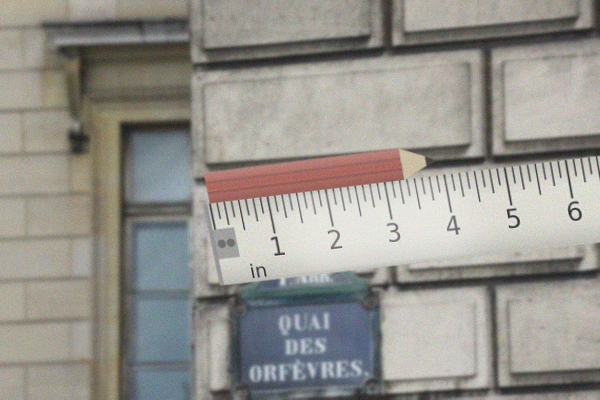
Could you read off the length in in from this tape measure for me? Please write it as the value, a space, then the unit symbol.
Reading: 3.875 in
